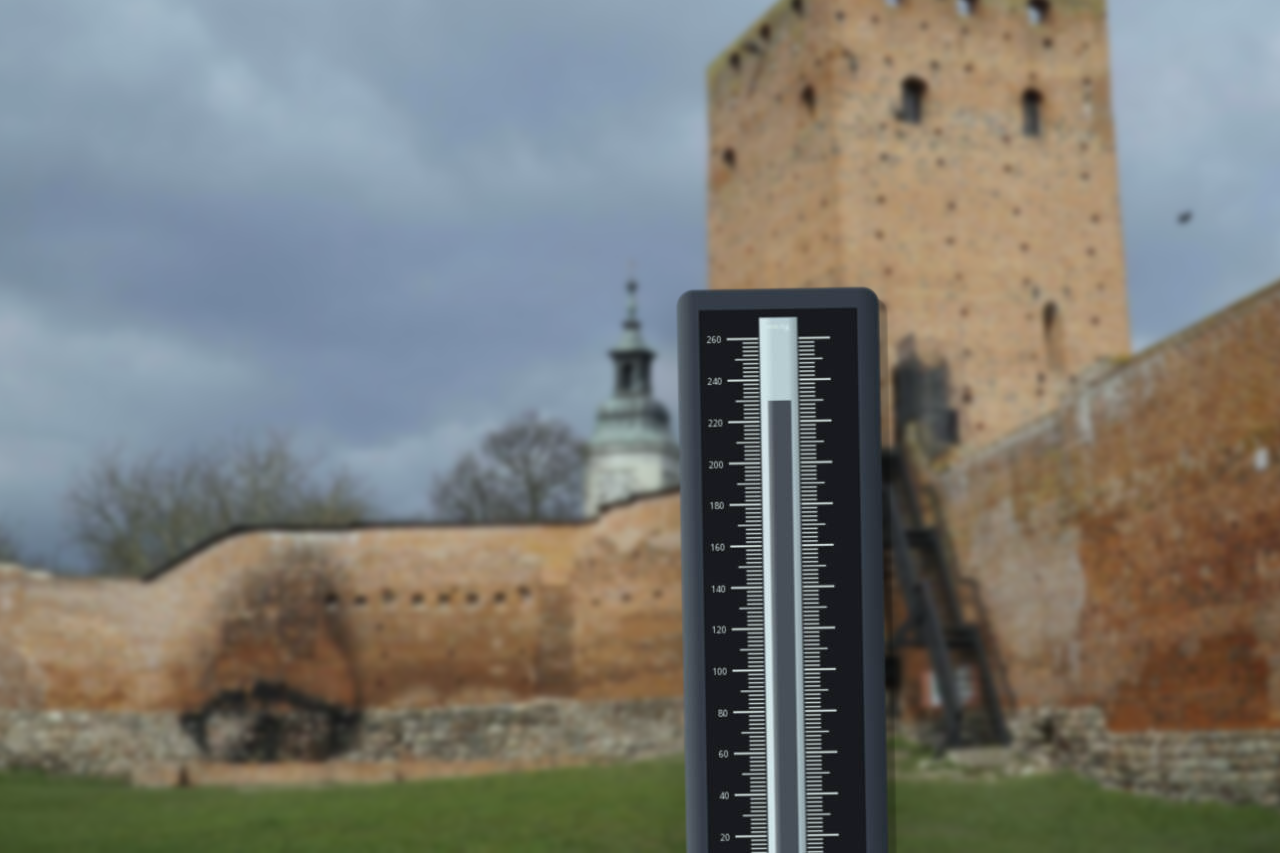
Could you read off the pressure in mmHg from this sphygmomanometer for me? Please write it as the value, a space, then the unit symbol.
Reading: 230 mmHg
